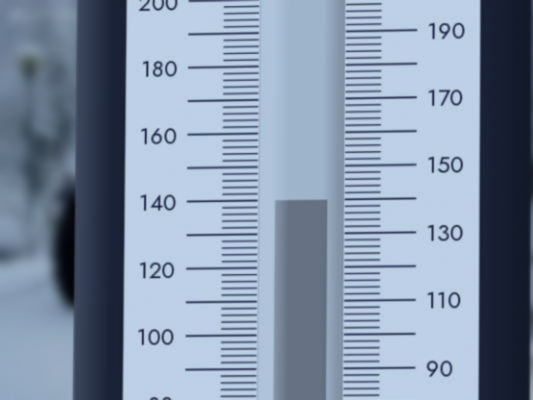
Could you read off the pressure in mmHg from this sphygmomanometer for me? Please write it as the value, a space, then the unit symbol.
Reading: 140 mmHg
